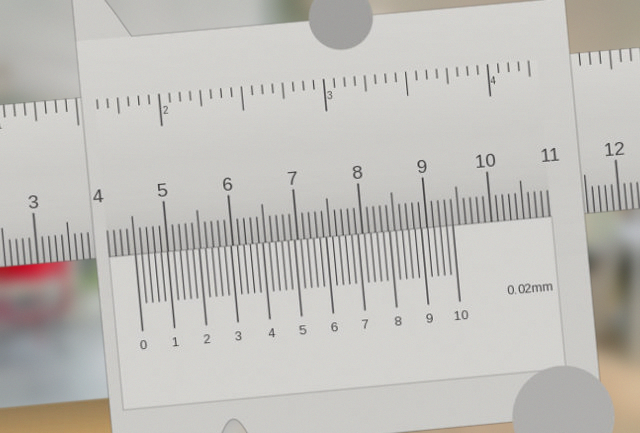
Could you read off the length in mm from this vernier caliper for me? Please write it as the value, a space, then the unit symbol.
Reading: 45.0 mm
